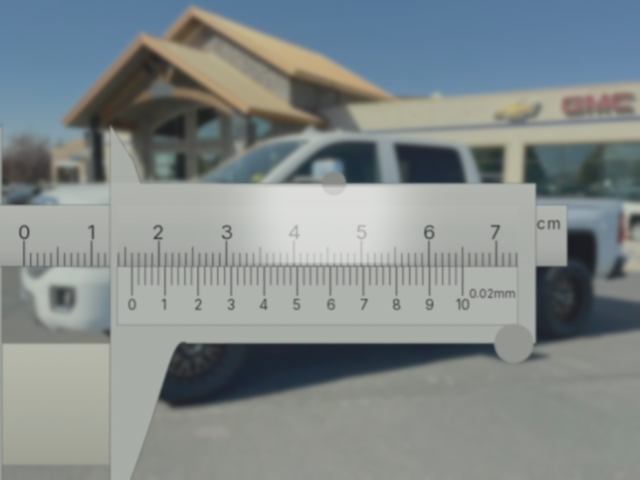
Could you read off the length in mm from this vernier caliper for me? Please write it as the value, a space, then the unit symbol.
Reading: 16.0 mm
